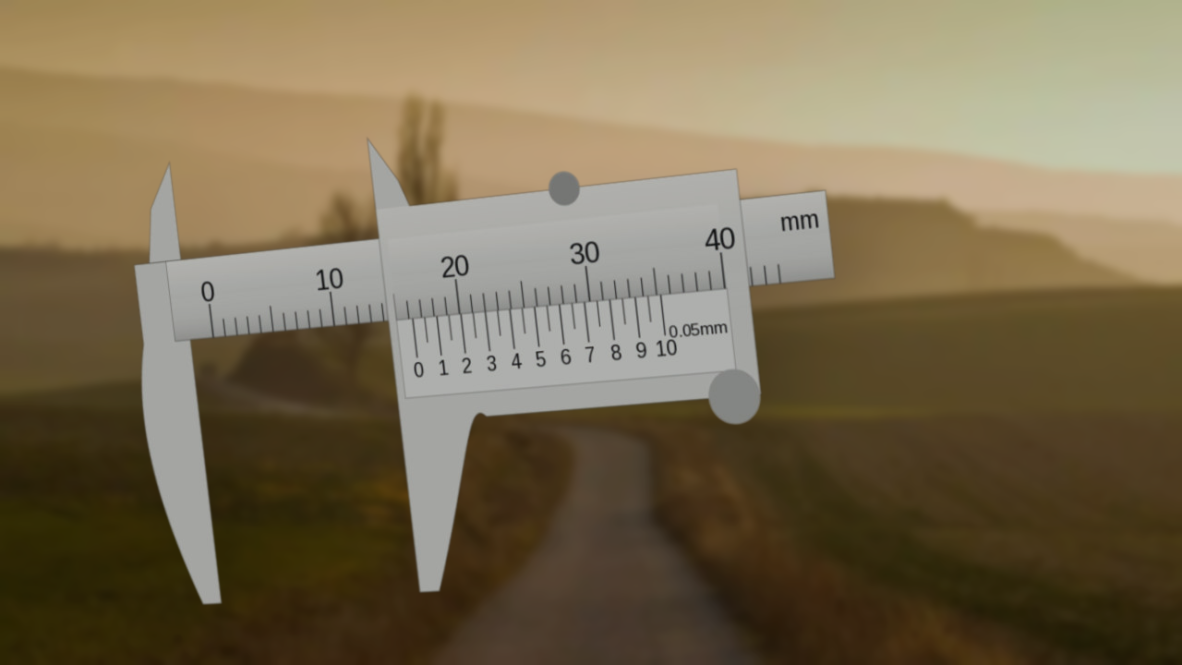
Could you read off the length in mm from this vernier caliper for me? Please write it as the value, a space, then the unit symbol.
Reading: 16.3 mm
